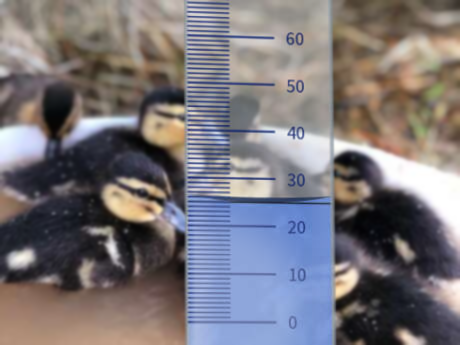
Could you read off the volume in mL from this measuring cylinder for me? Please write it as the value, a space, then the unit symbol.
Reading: 25 mL
